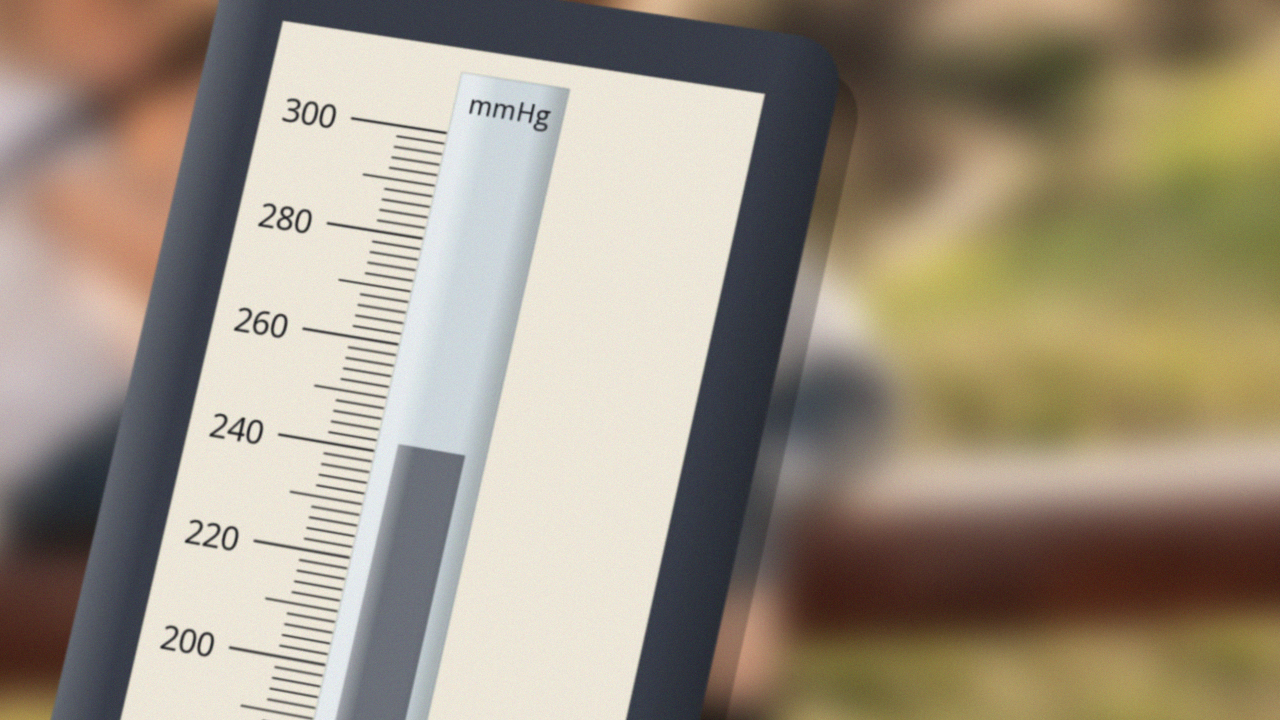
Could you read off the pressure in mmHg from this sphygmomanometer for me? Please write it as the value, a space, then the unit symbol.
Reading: 242 mmHg
